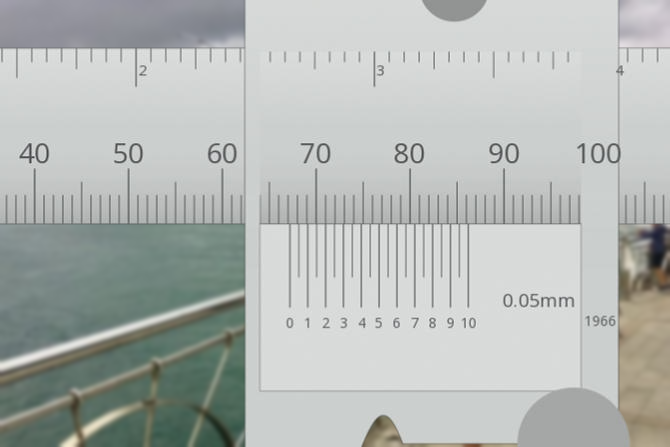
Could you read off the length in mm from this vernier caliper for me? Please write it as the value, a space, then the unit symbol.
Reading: 67.2 mm
